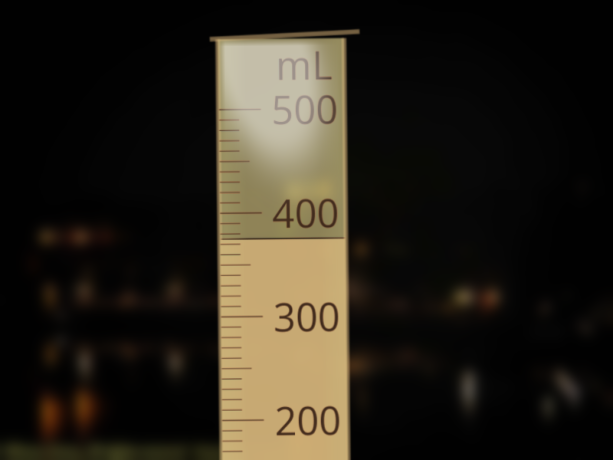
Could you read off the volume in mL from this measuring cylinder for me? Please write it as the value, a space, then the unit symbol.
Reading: 375 mL
